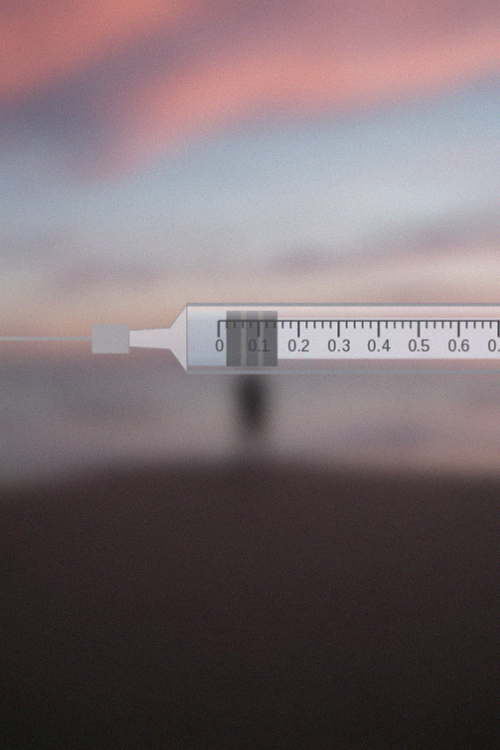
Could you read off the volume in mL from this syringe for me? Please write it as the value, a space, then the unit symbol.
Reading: 0.02 mL
